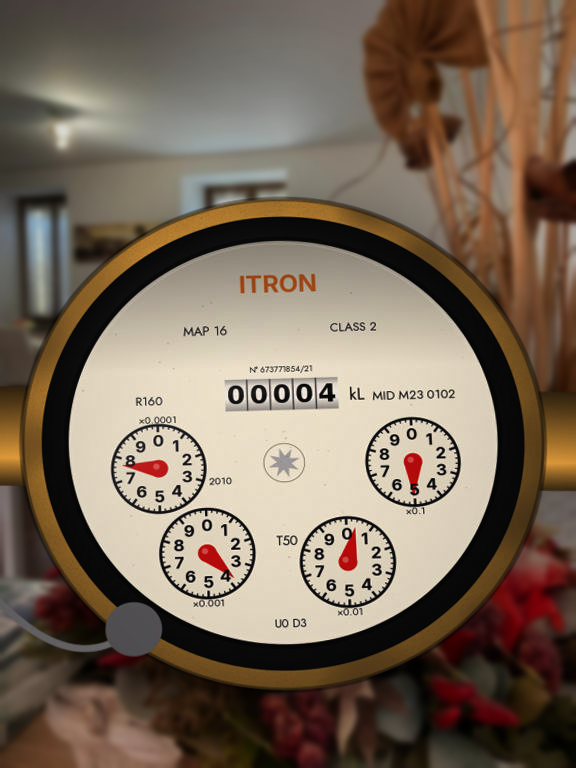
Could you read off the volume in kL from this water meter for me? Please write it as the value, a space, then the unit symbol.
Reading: 4.5037 kL
